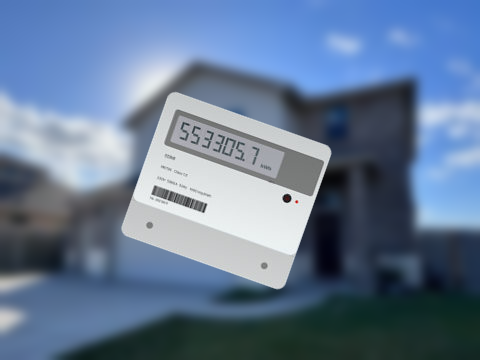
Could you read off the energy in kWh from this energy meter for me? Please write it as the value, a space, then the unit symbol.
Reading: 553305.7 kWh
